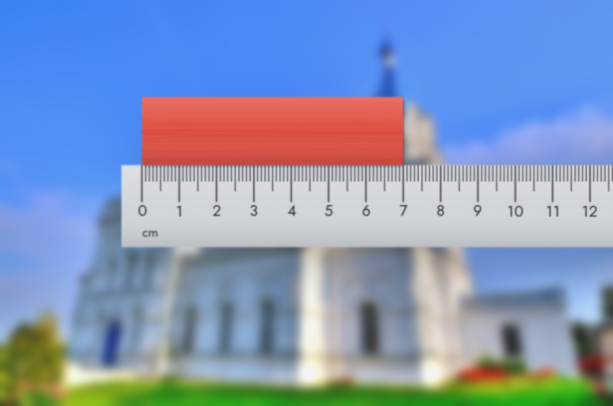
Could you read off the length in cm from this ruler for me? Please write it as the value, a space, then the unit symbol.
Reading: 7 cm
